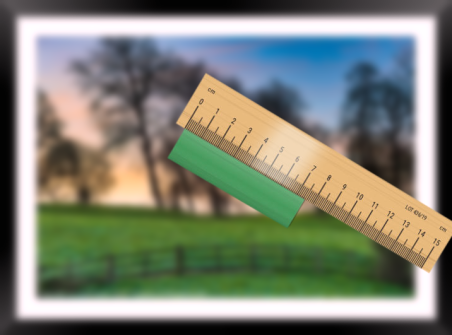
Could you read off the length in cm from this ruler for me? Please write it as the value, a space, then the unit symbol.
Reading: 7.5 cm
